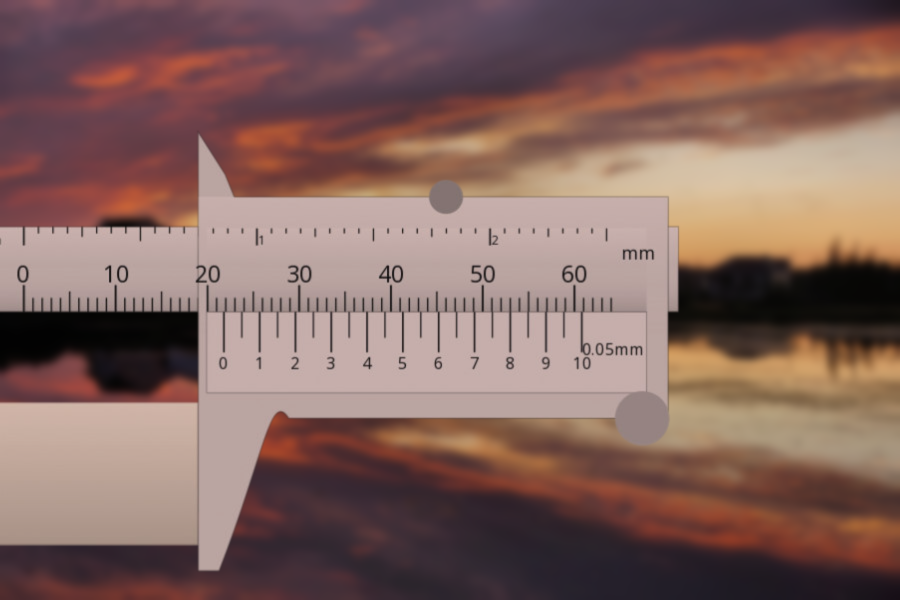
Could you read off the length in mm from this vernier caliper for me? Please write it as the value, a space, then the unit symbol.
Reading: 21.8 mm
